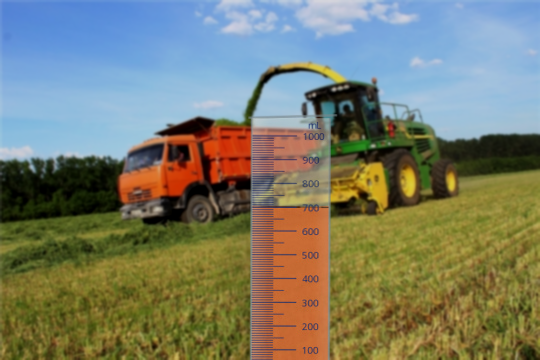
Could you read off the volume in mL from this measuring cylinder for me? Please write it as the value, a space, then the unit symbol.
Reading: 700 mL
